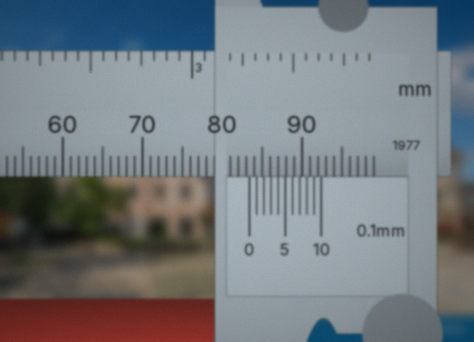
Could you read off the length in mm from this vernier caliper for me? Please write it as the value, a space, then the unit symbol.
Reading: 83.4 mm
